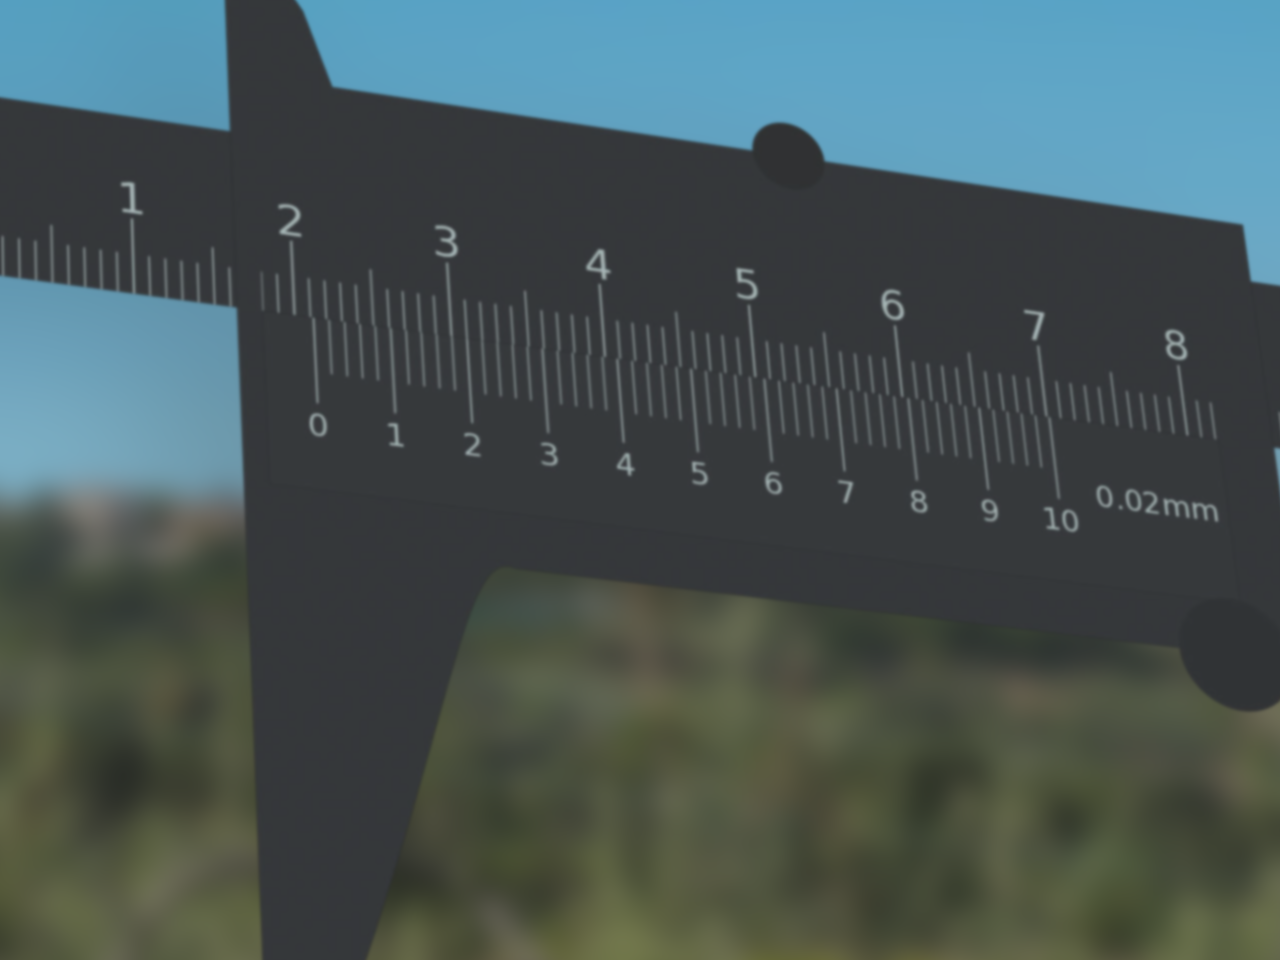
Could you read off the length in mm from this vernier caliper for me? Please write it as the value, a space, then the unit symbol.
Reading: 21.2 mm
